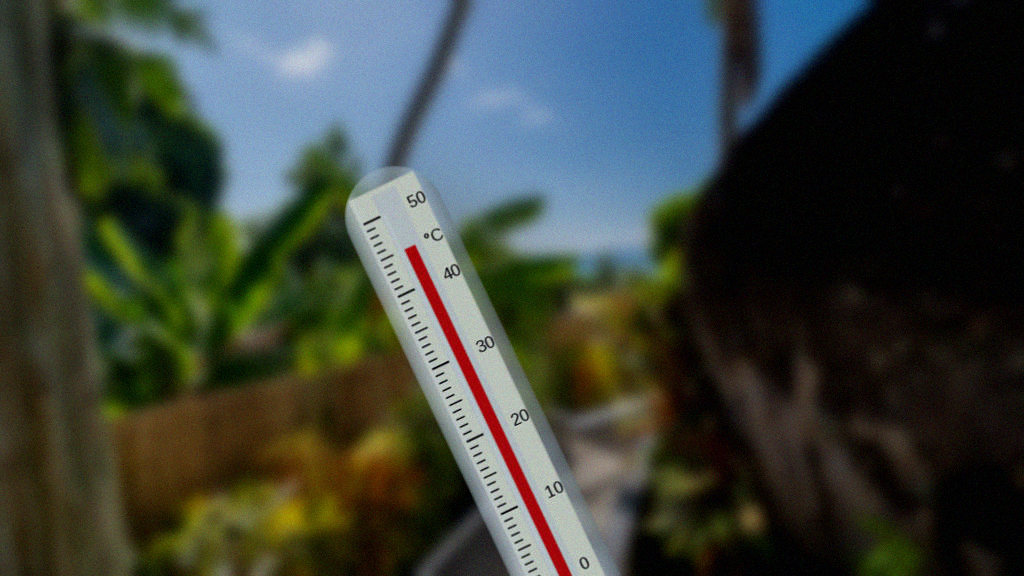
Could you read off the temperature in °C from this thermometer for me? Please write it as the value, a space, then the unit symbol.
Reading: 45 °C
